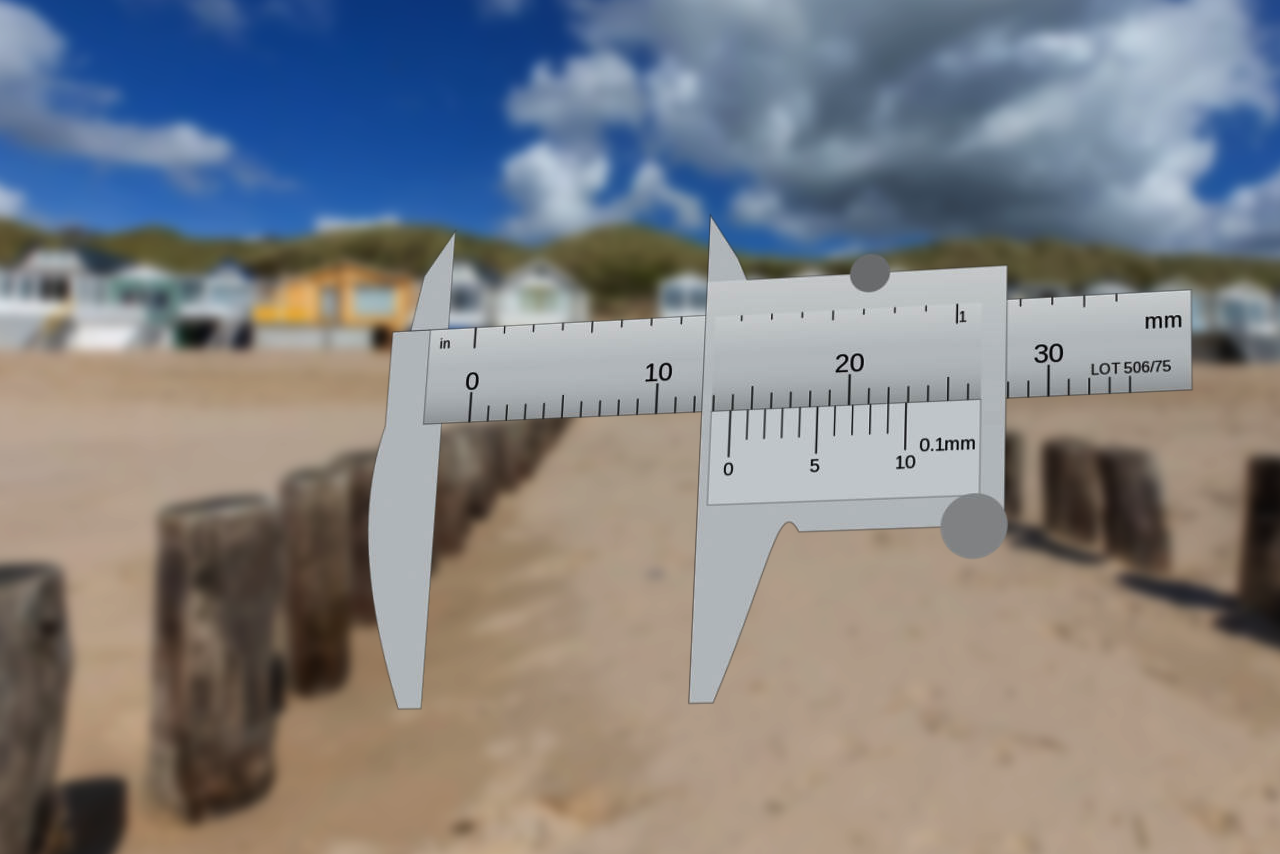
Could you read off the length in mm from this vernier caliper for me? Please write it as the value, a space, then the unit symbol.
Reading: 13.9 mm
